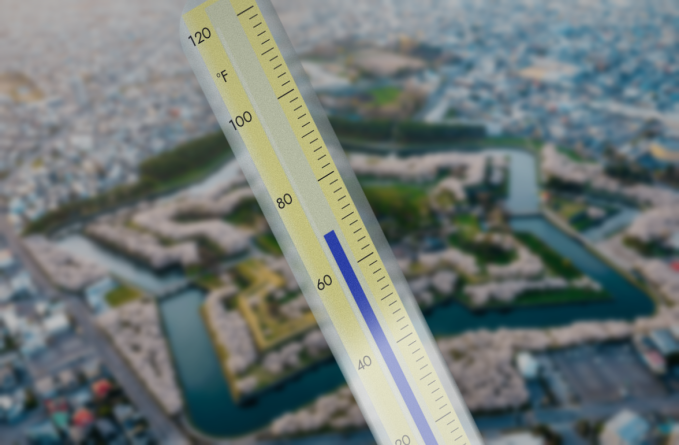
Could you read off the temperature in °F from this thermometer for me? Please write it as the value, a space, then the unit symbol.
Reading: 69 °F
